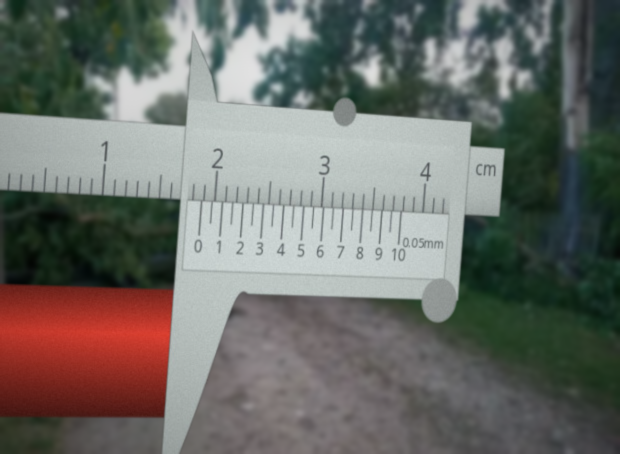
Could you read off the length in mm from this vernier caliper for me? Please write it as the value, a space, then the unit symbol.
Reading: 18.8 mm
